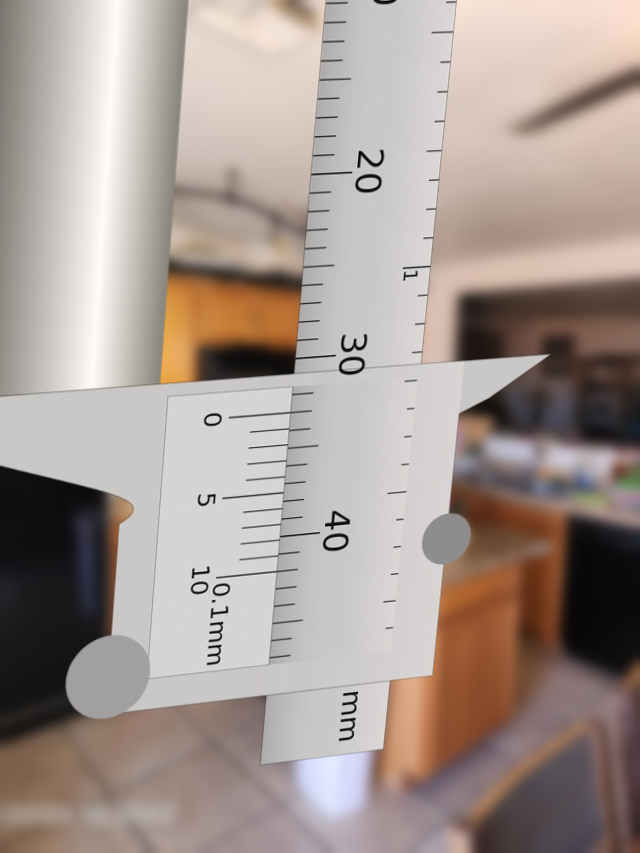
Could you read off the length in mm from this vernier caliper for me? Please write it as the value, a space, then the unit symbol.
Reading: 33.0 mm
